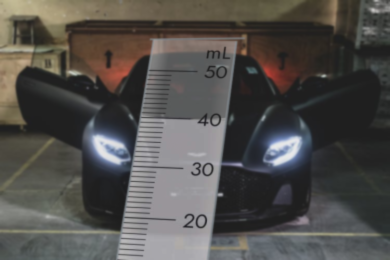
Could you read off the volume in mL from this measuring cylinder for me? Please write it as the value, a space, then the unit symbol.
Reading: 40 mL
